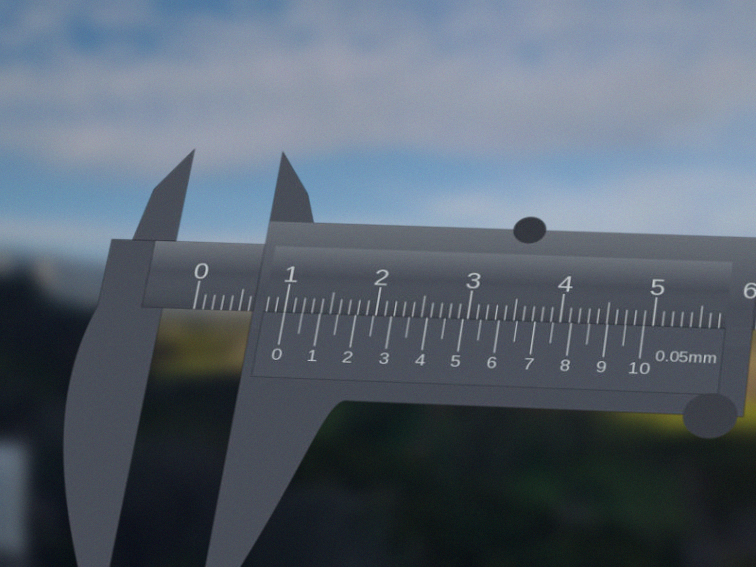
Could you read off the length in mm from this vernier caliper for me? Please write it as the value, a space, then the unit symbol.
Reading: 10.0 mm
